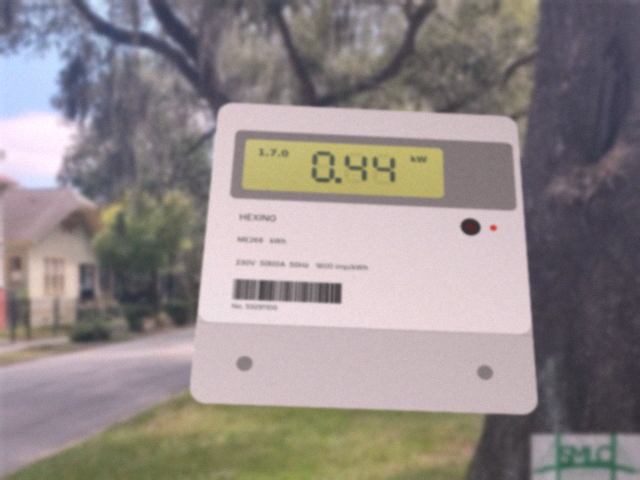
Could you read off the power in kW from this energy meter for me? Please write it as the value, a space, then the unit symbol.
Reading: 0.44 kW
